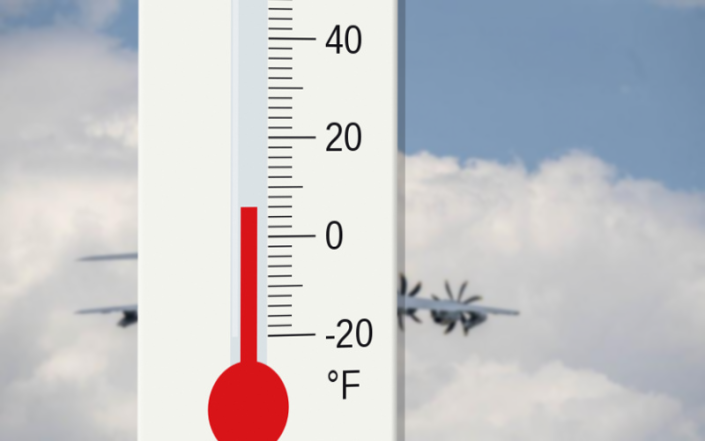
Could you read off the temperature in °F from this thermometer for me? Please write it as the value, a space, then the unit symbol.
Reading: 6 °F
